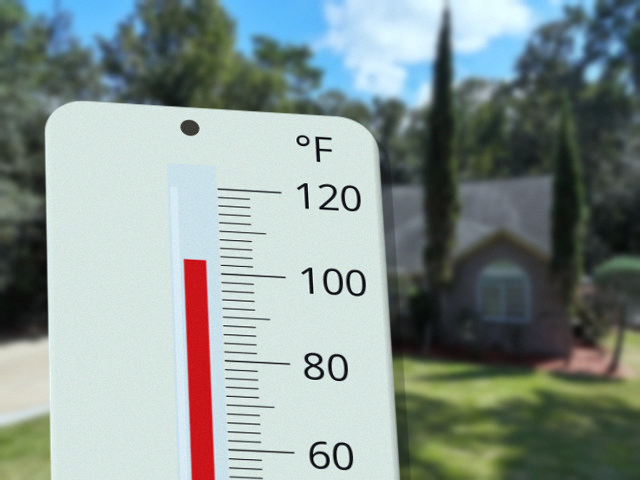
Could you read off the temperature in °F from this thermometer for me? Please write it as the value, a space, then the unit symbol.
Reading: 103 °F
